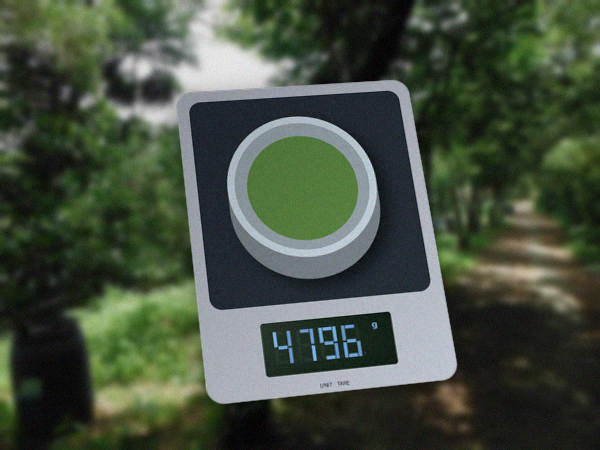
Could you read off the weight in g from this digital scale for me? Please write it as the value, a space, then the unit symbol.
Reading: 4796 g
